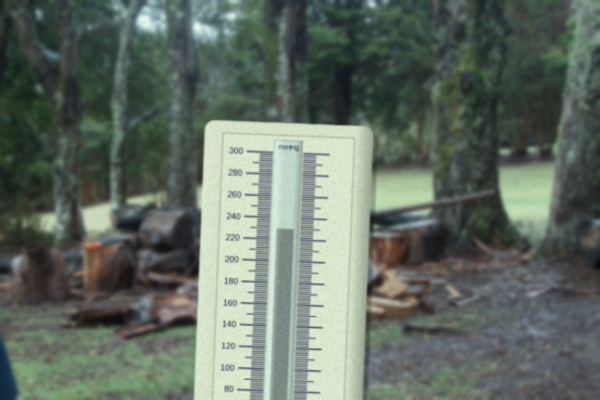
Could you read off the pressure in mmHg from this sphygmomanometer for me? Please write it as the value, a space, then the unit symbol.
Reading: 230 mmHg
